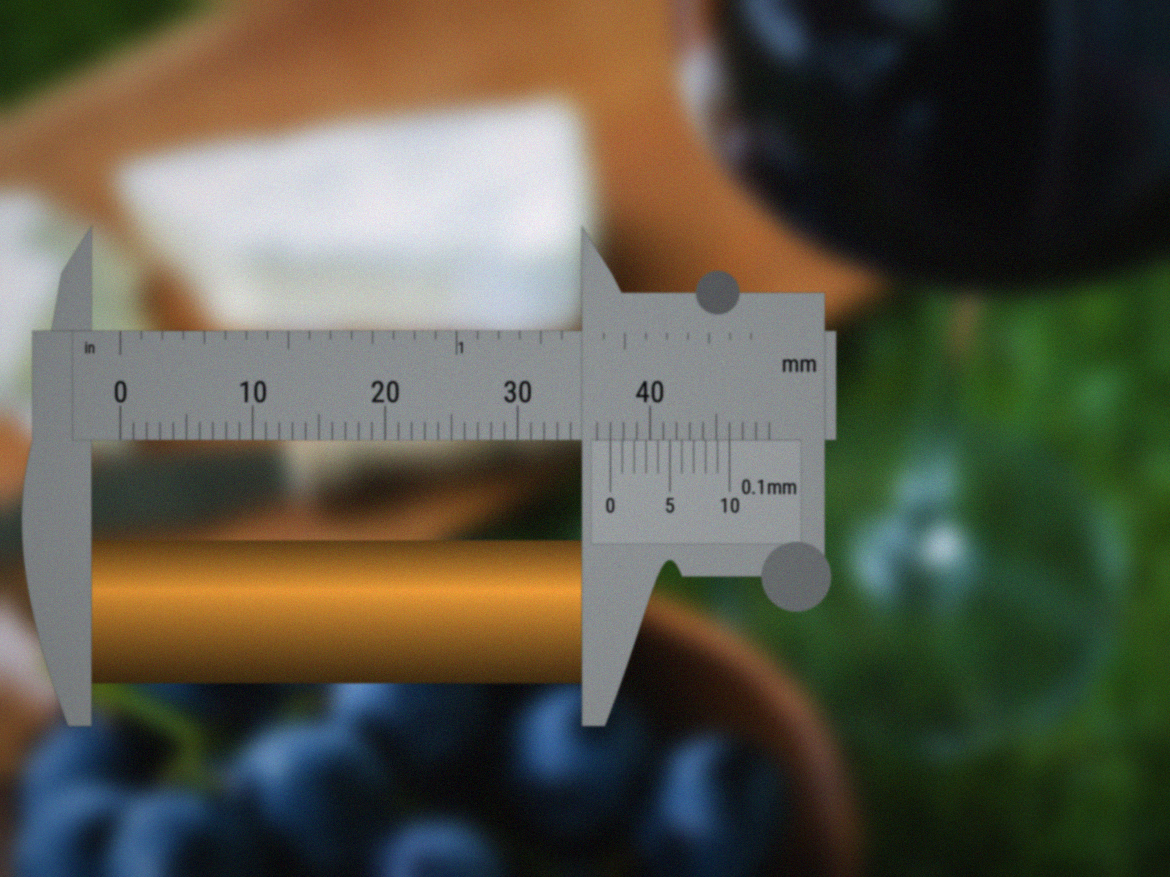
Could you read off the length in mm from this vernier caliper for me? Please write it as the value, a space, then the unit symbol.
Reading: 37.0 mm
